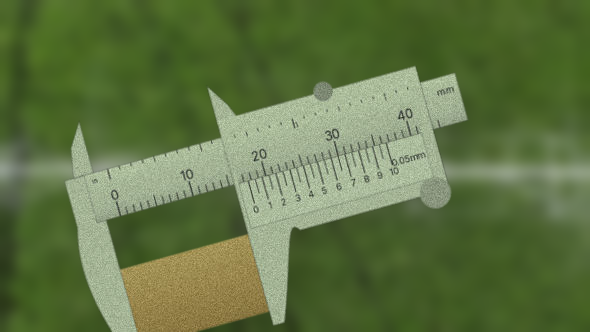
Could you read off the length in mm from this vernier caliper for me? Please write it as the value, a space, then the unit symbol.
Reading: 17.6 mm
